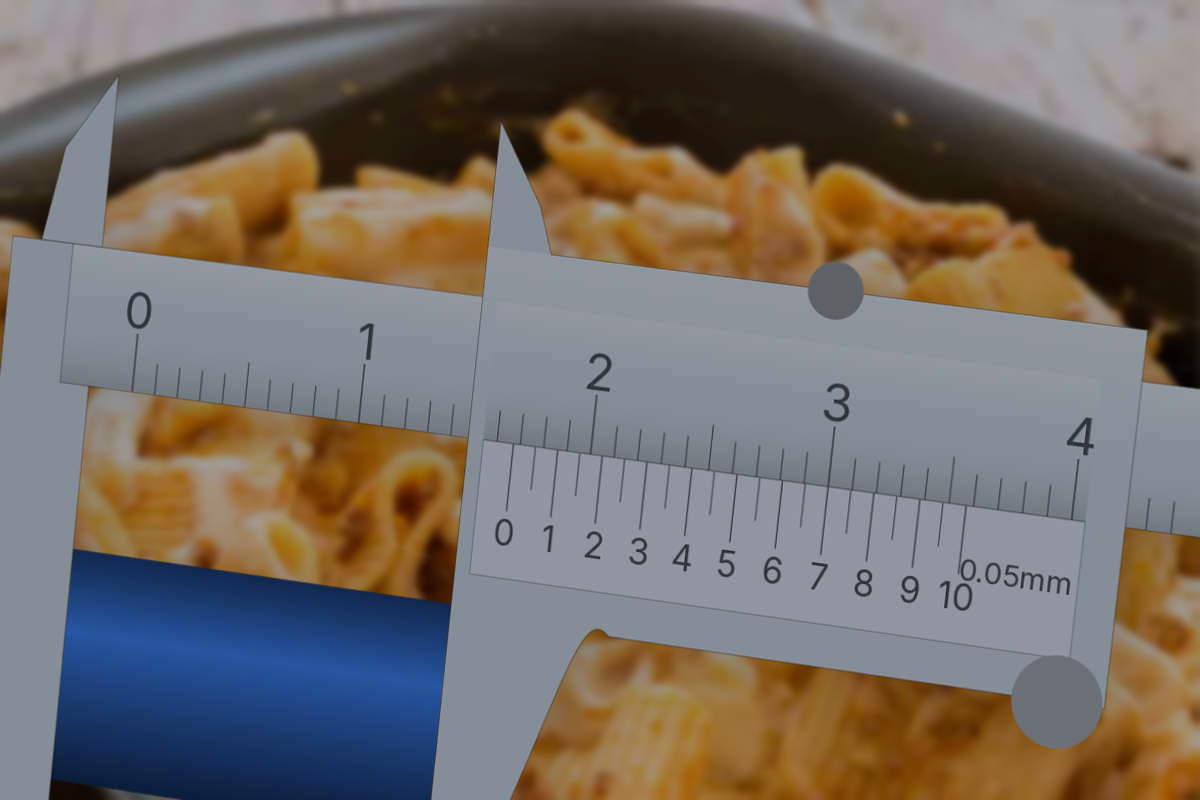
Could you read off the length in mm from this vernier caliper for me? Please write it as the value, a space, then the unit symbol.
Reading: 16.70 mm
